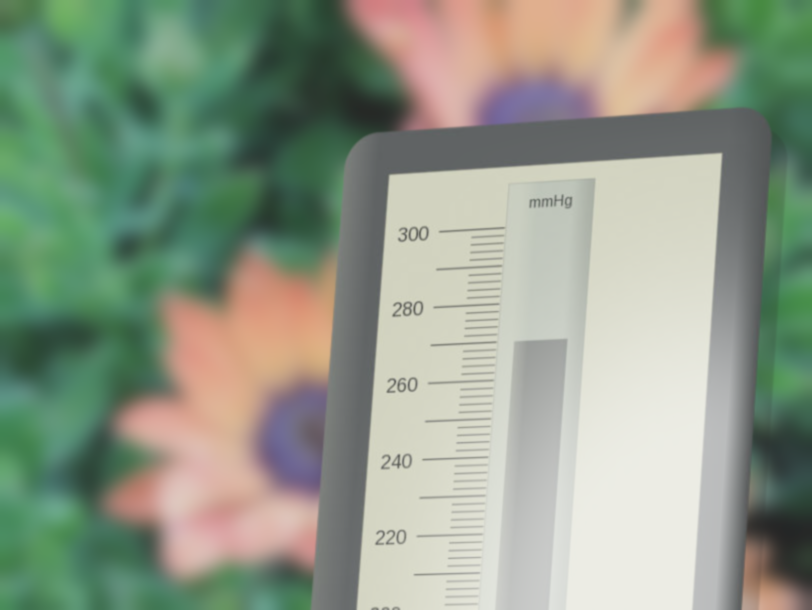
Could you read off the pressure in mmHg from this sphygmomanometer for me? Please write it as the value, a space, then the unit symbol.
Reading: 270 mmHg
